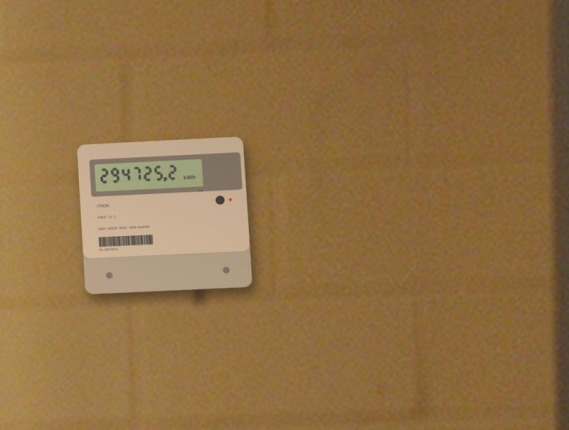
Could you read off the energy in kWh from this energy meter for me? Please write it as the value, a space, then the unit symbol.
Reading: 294725.2 kWh
